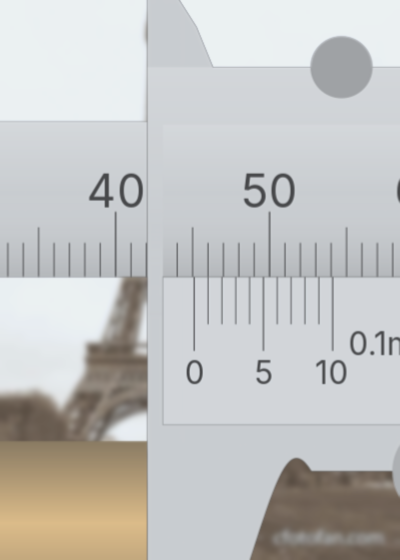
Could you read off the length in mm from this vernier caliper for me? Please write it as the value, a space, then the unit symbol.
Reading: 45.1 mm
